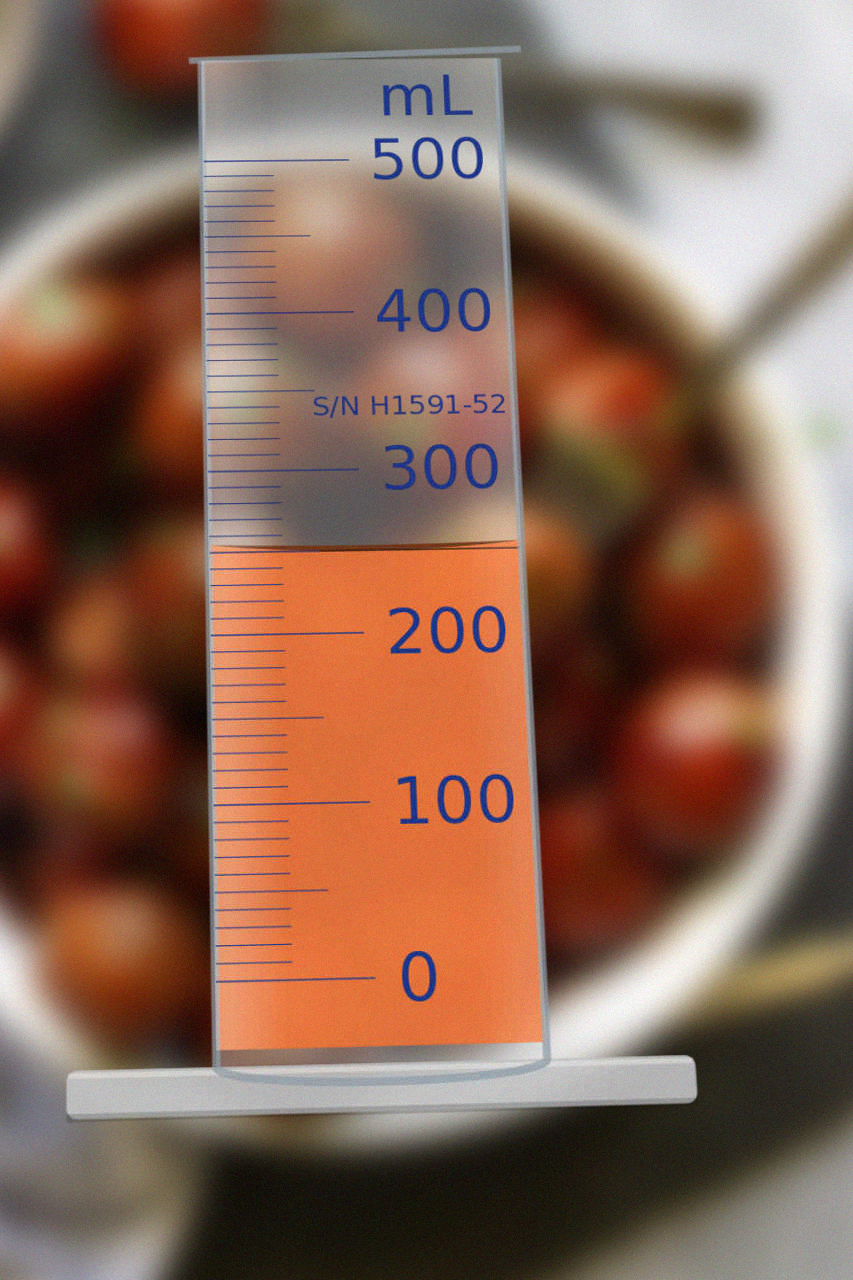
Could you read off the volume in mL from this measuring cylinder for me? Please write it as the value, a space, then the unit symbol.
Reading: 250 mL
